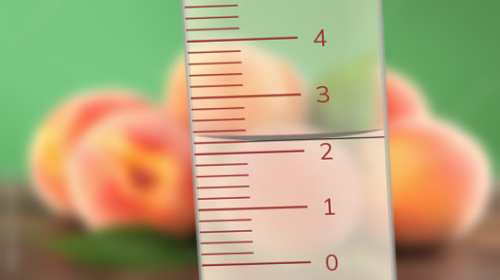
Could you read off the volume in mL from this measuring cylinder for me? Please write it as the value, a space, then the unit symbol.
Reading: 2.2 mL
